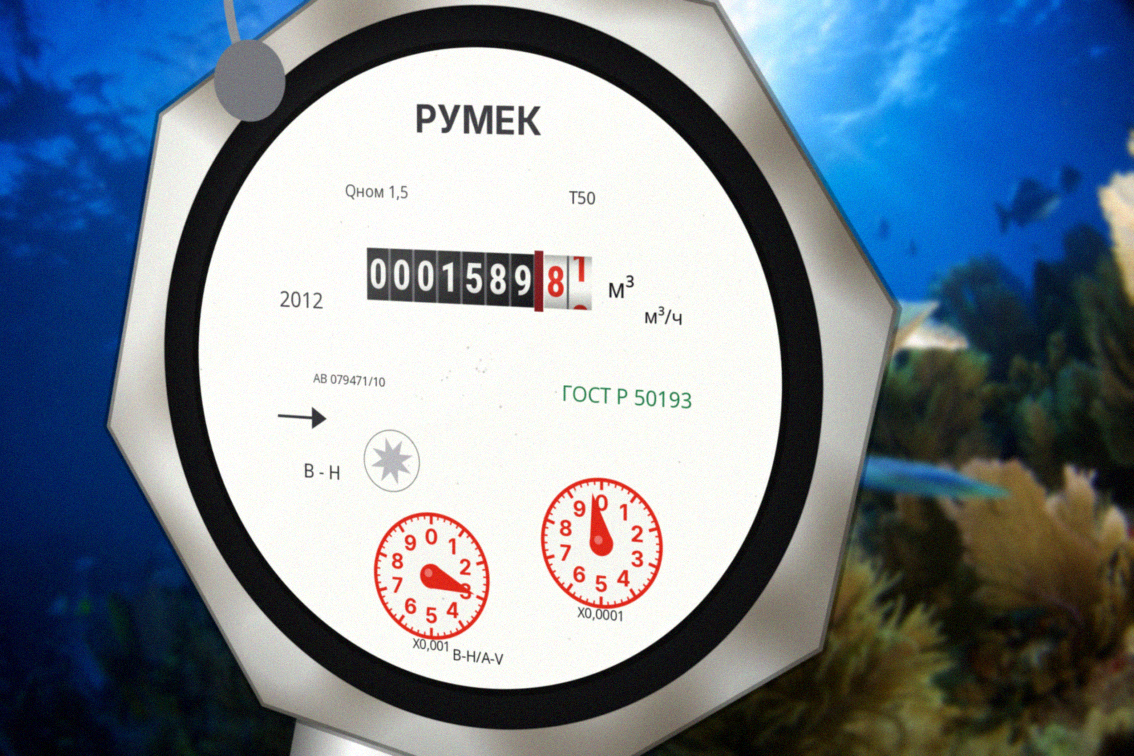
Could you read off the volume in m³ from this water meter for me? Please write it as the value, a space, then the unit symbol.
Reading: 1589.8129 m³
